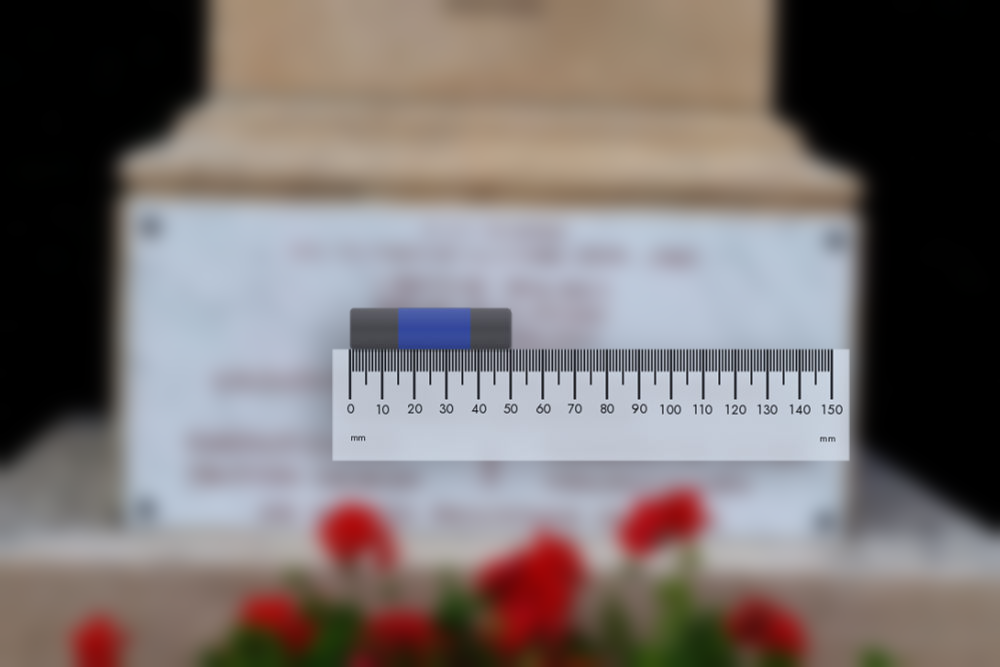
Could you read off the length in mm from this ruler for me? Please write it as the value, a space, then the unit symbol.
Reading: 50 mm
